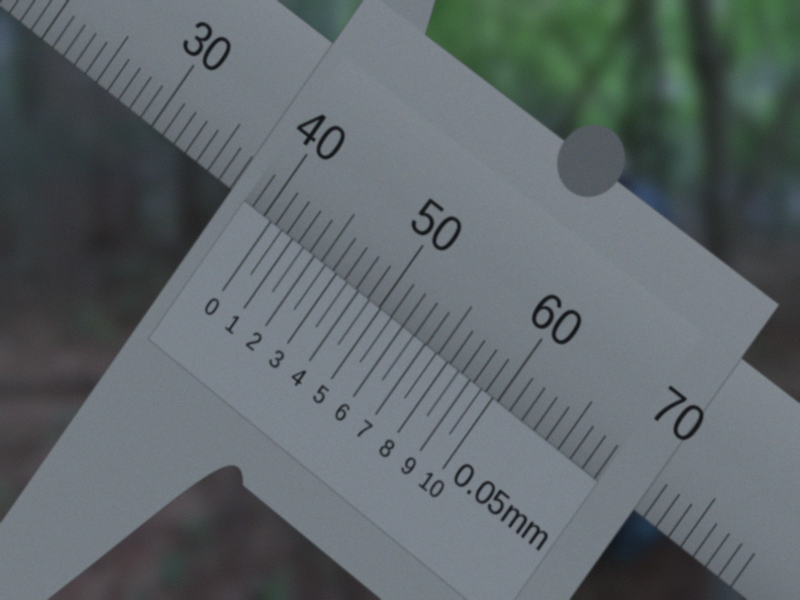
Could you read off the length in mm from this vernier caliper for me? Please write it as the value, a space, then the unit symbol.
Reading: 40.6 mm
